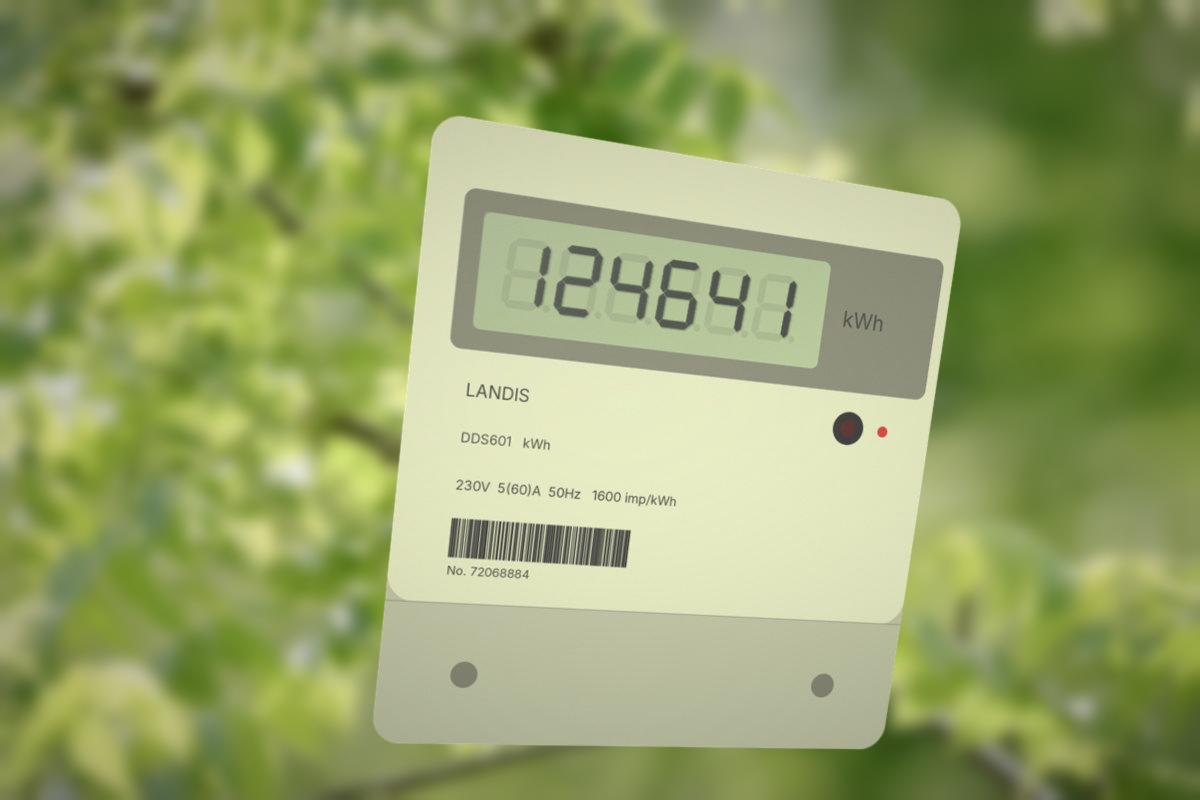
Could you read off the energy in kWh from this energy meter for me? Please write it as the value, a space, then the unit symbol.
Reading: 124641 kWh
